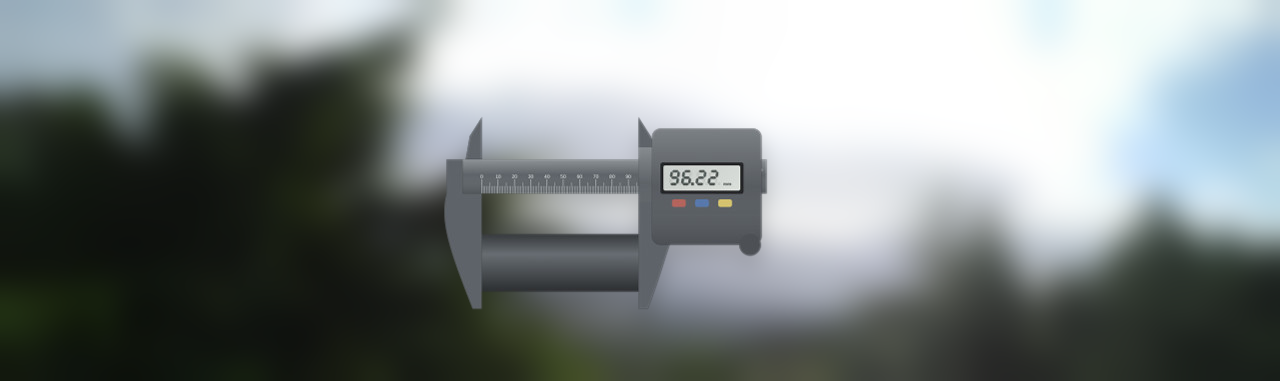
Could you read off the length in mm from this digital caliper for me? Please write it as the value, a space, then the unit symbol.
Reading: 96.22 mm
